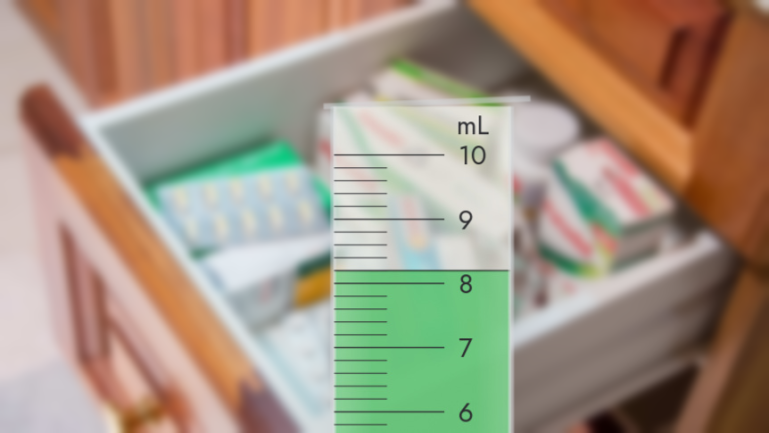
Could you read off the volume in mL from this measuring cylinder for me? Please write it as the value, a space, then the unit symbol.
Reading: 8.2 mL
